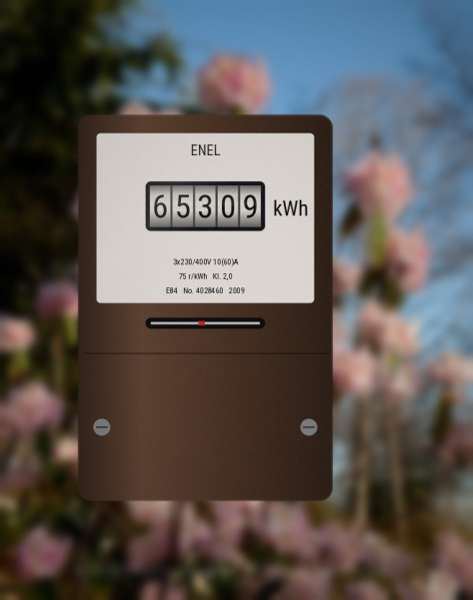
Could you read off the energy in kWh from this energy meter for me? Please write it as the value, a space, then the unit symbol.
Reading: 65309 kWh
